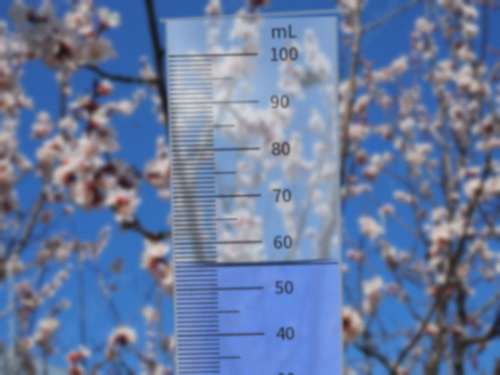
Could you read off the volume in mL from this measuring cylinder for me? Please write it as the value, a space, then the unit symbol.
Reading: 55 mL
